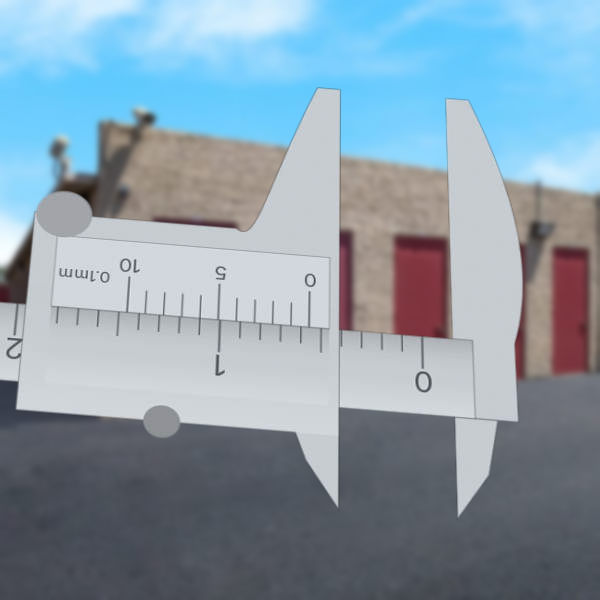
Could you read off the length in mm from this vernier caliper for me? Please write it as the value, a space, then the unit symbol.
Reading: 5.6 mm
